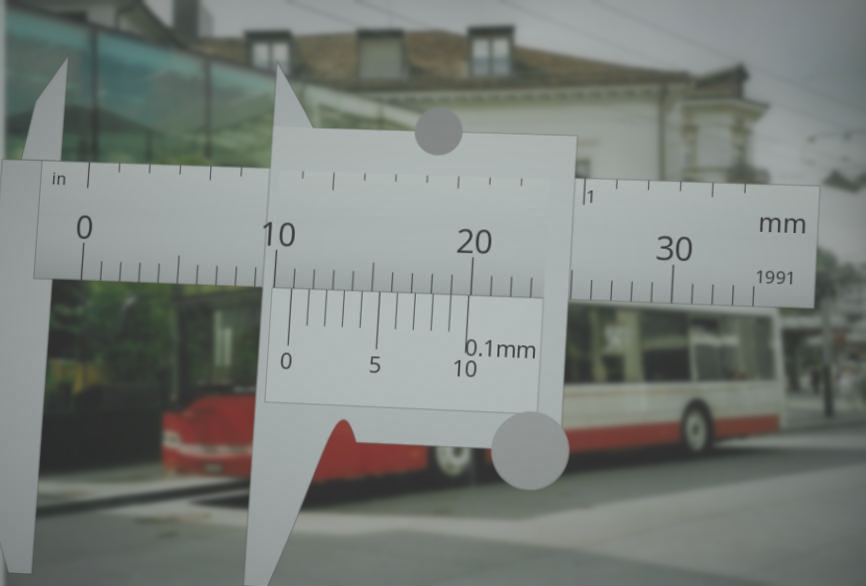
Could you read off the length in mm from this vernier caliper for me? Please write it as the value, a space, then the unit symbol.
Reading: 10.9 mm
